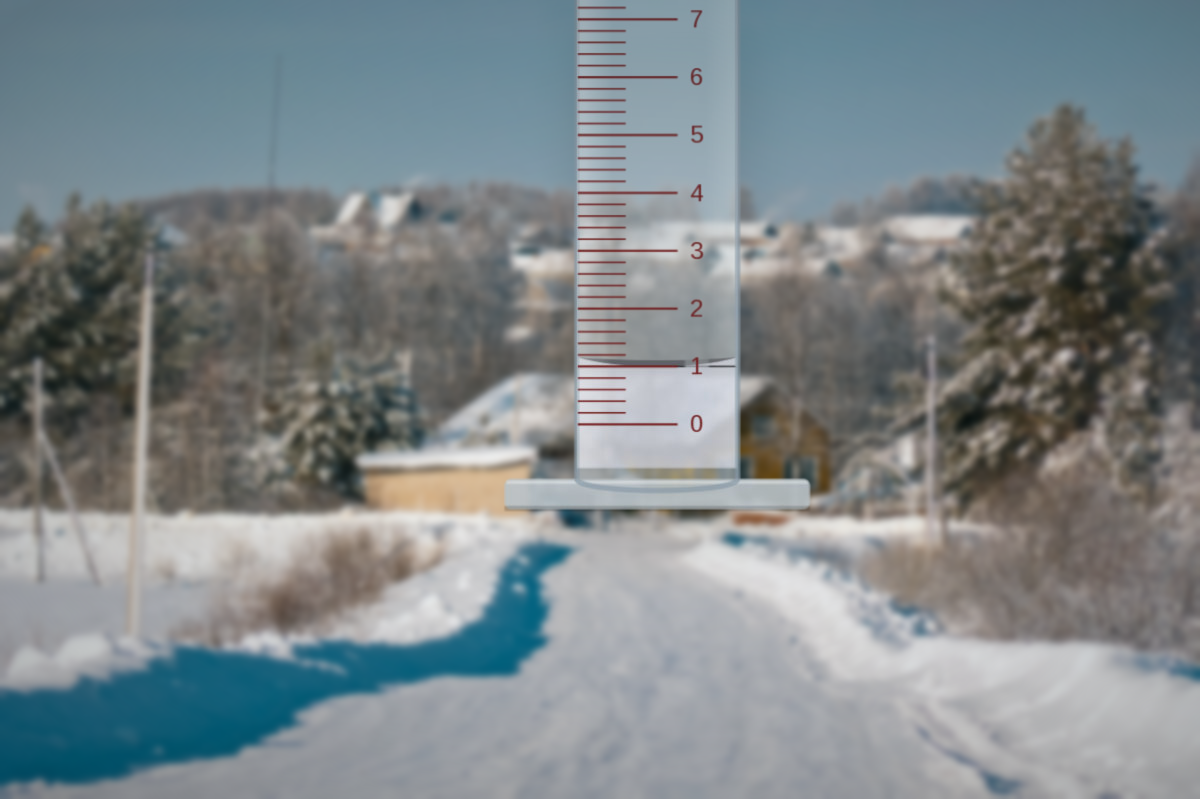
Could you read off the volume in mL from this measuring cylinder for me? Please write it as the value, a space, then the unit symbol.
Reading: 1 mL
